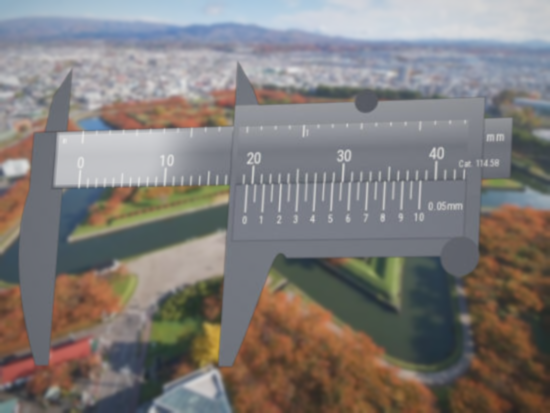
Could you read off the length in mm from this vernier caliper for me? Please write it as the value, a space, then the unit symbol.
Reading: 19.4 mm
